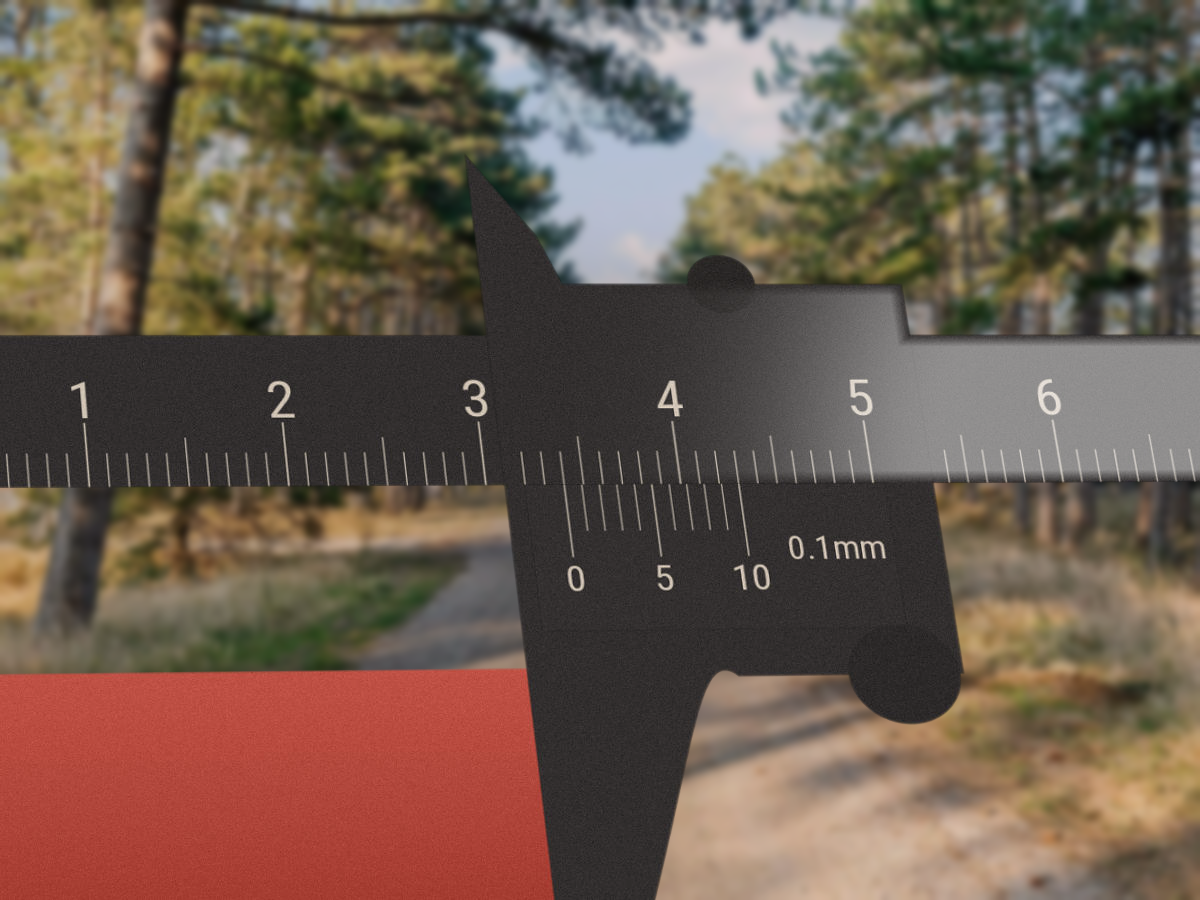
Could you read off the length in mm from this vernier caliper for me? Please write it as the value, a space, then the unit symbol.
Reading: 34.0 mm
